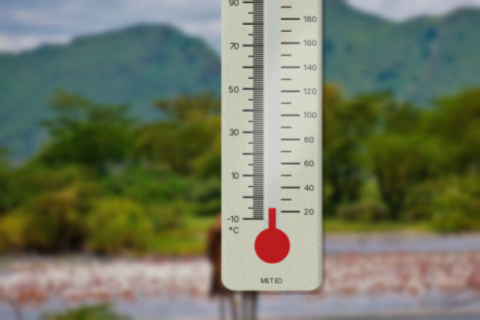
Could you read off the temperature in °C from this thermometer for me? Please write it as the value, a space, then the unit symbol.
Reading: -5 °C
